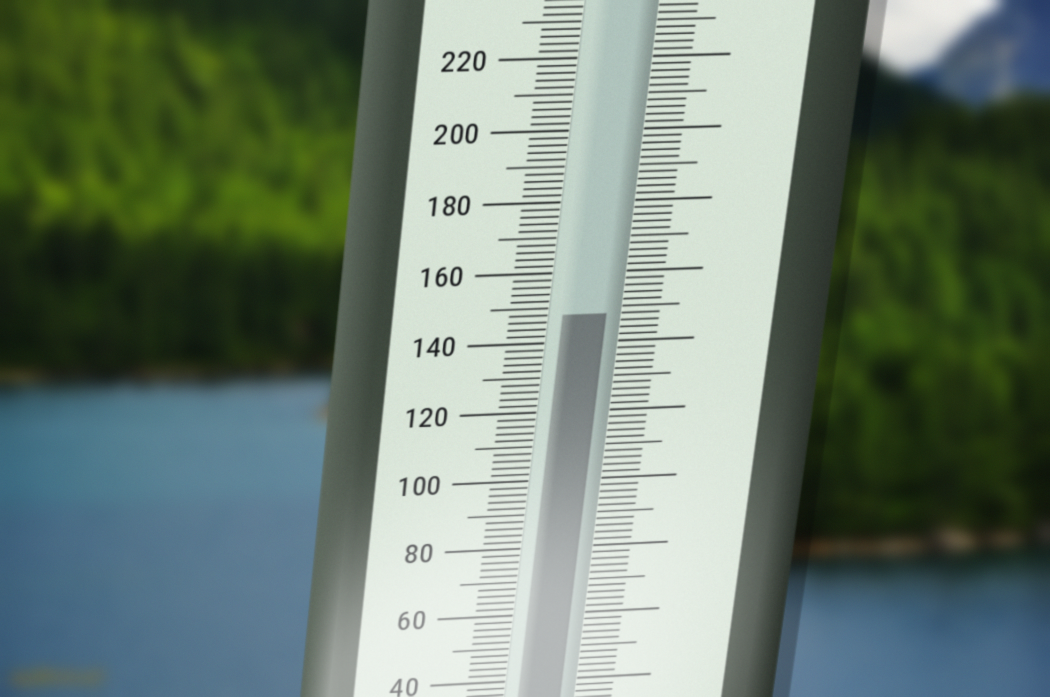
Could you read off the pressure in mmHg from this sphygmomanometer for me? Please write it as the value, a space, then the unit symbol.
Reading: 148 mmHg
